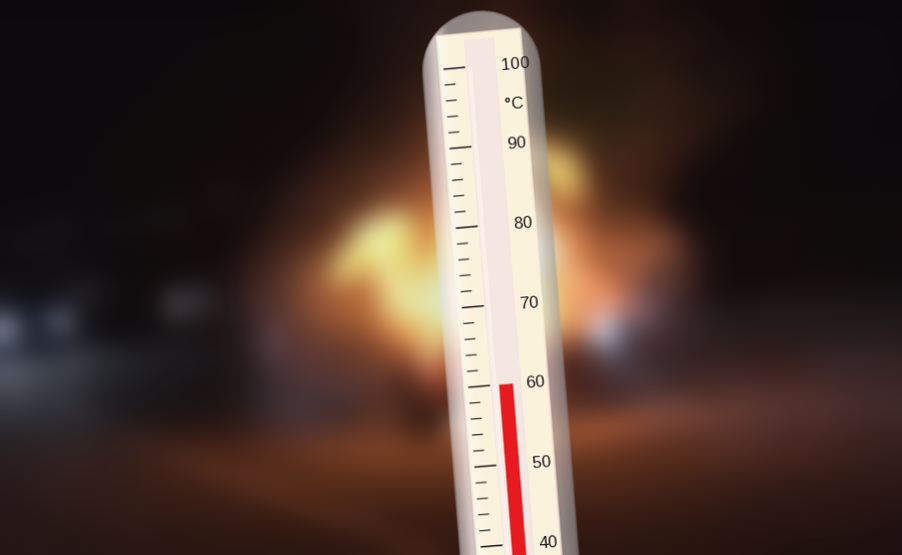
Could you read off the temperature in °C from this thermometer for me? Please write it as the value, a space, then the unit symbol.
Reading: 60 °C
